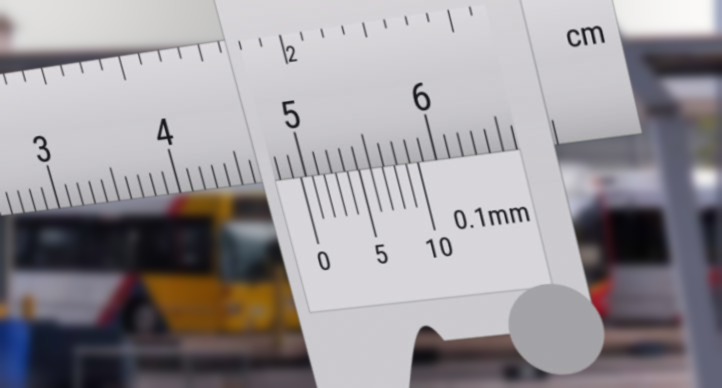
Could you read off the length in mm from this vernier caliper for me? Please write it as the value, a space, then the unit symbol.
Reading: 49.6 mm
